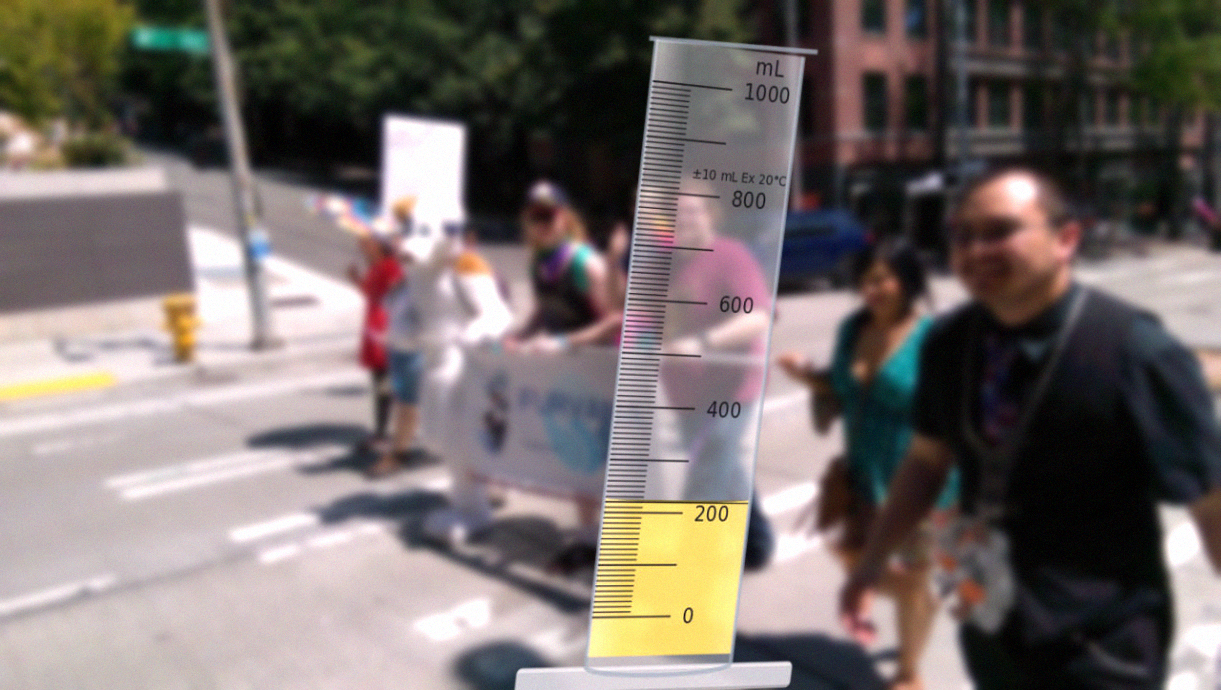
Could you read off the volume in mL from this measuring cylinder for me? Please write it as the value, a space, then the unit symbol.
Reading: 220 mL
